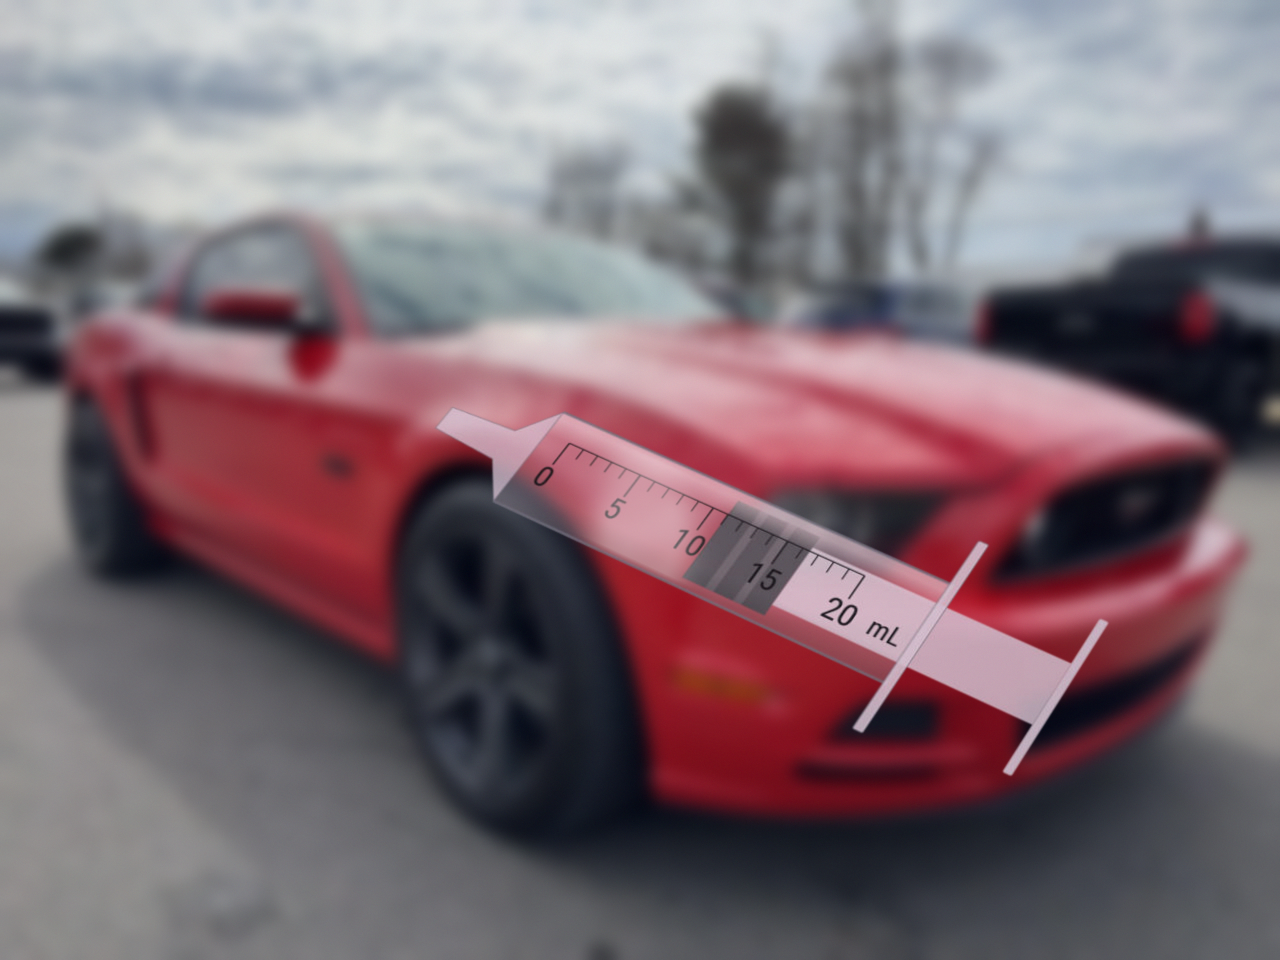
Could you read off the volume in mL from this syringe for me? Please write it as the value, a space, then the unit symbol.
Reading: 11 mL
